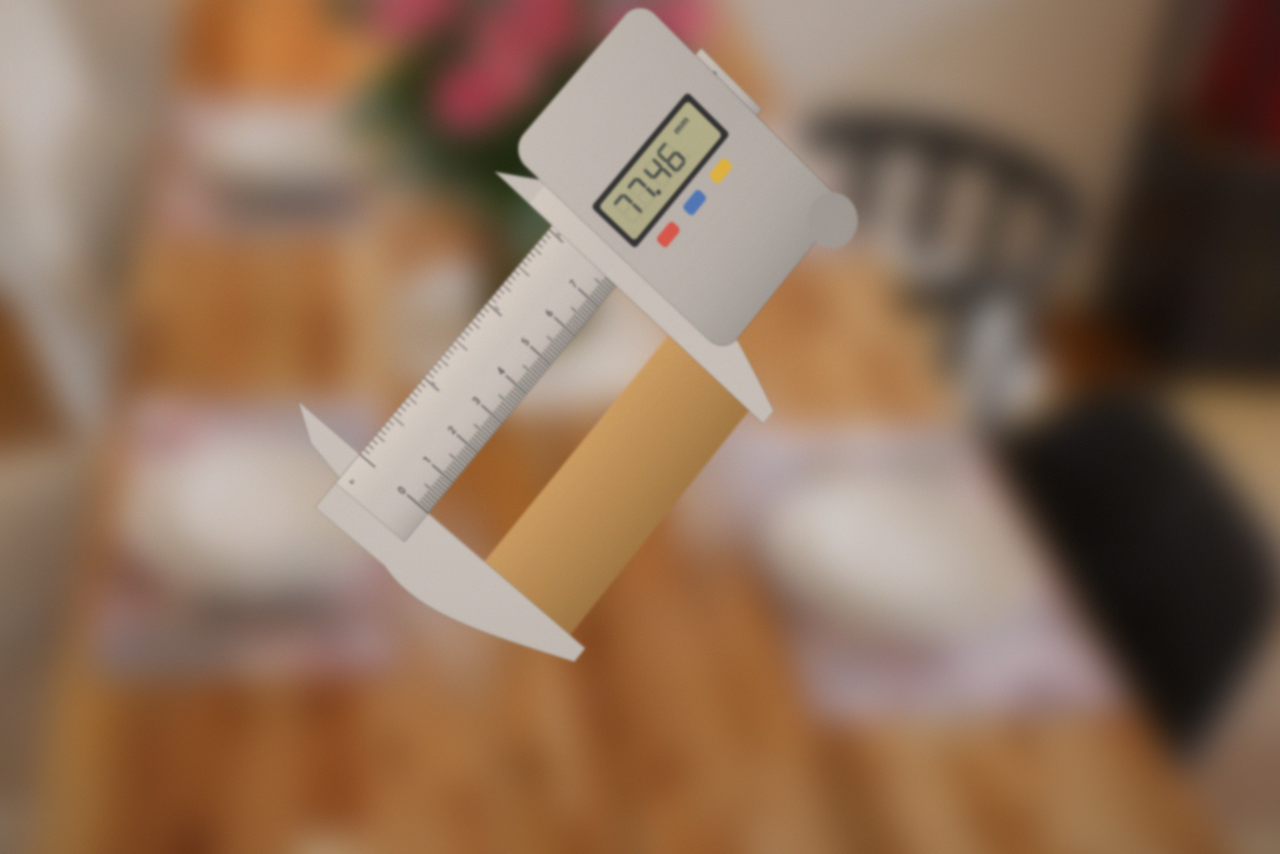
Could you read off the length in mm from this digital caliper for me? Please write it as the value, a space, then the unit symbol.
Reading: 77.46 mm
